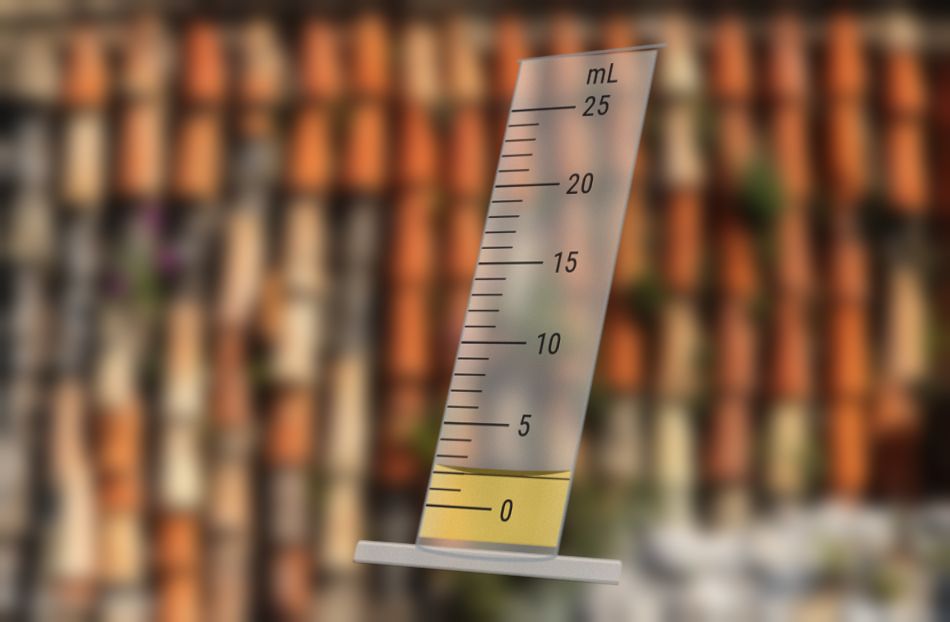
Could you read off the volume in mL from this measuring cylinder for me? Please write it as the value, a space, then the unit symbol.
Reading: 2 mL
